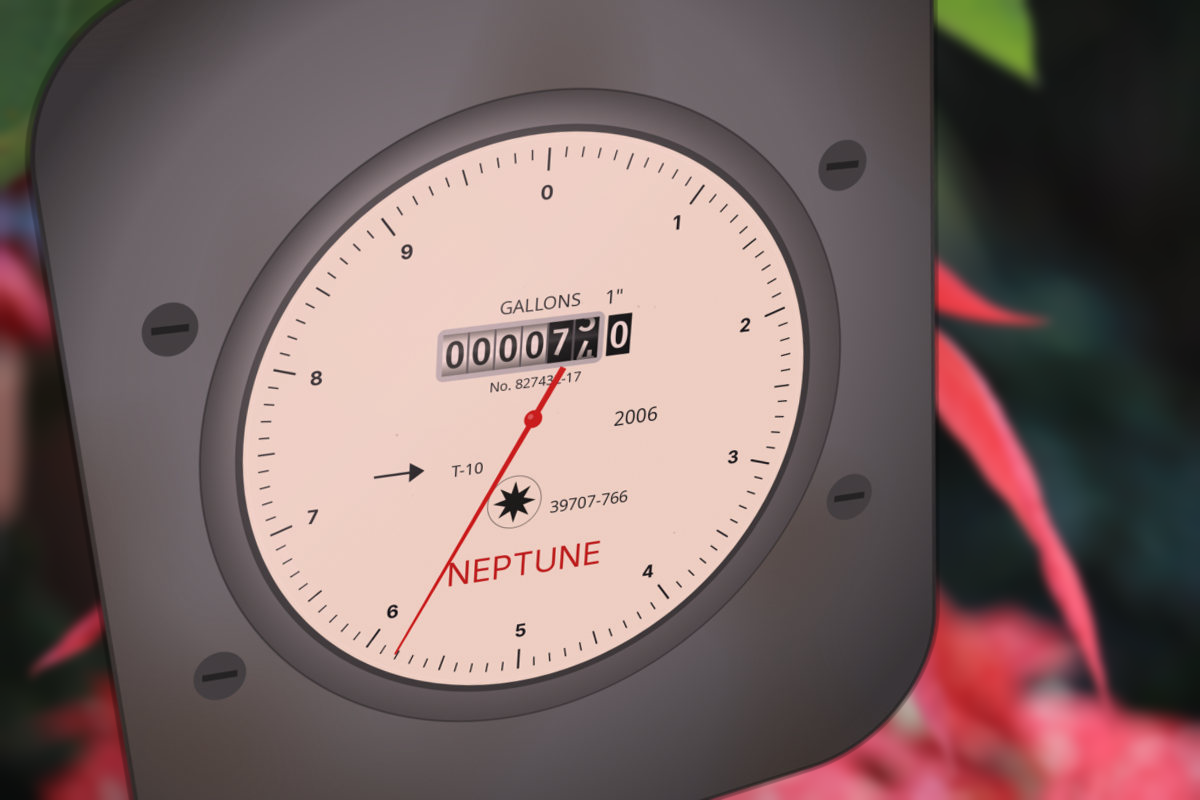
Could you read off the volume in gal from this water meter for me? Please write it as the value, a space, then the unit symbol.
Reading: 735.8 gal
